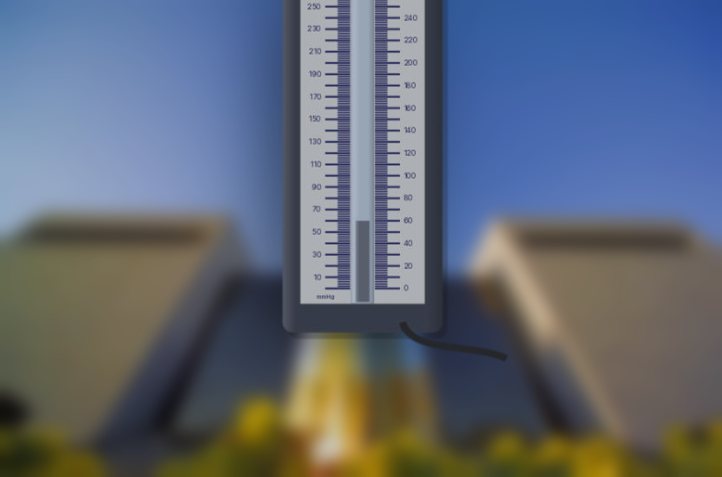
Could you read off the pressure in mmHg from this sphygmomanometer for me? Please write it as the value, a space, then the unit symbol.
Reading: 60 mmHg
